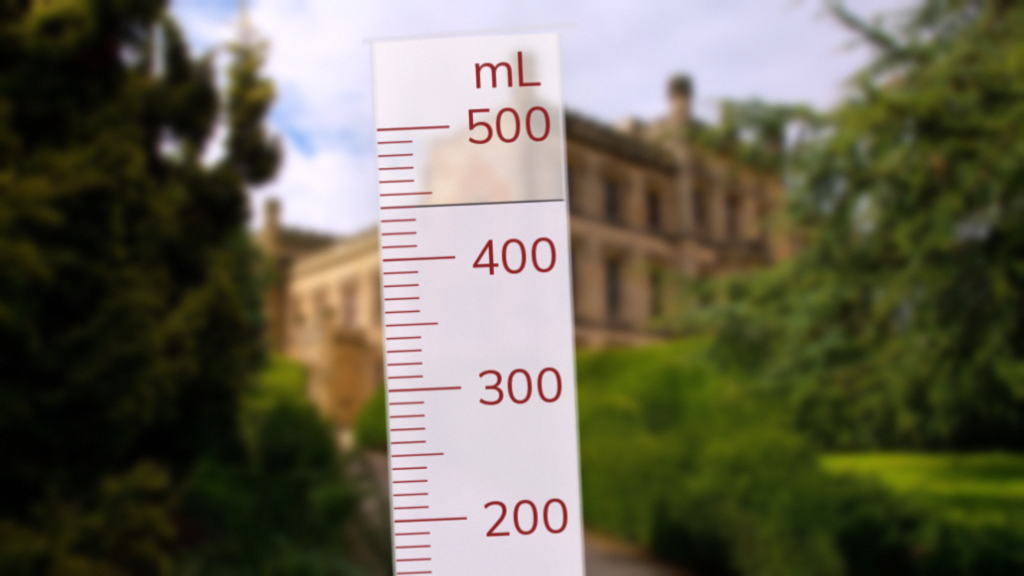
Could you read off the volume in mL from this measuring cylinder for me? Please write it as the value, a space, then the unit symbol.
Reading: 440 mL
